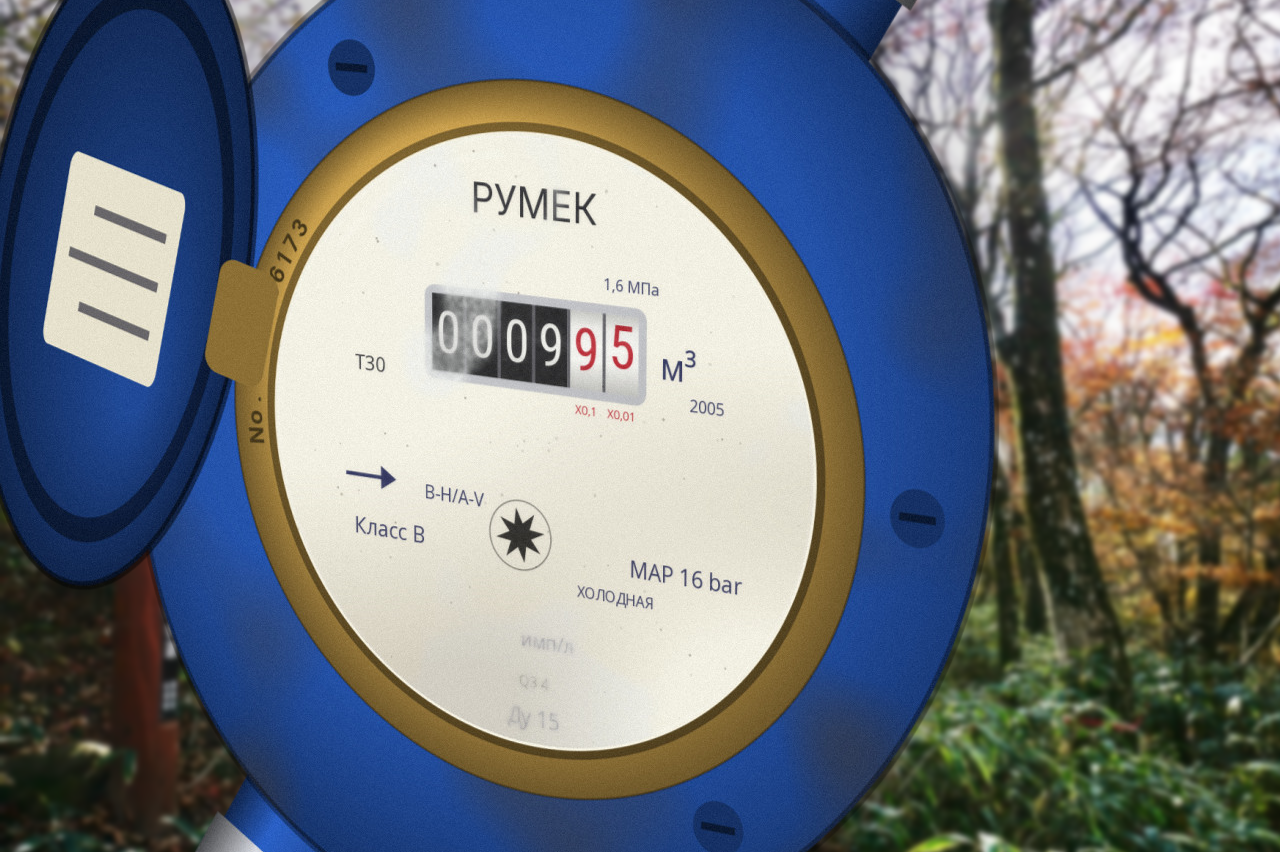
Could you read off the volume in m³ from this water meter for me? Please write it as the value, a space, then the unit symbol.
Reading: 9.95 m³
